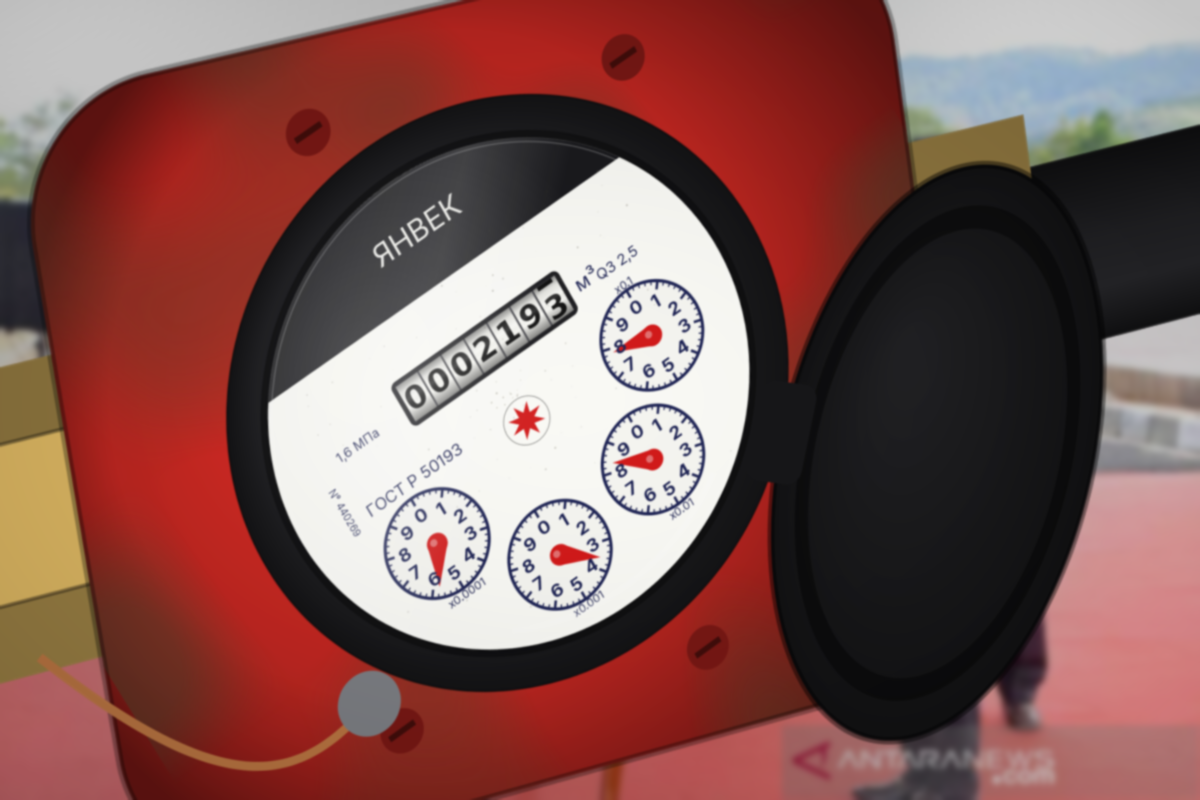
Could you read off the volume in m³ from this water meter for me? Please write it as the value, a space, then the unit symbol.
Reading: 2192.7835 m³
